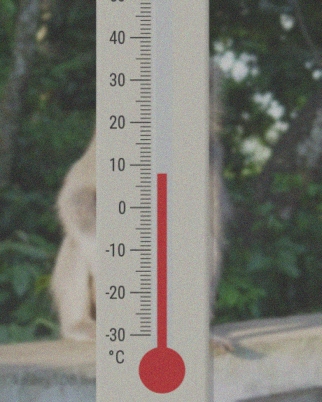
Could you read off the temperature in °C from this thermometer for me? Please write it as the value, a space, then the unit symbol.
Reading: 8 °C
